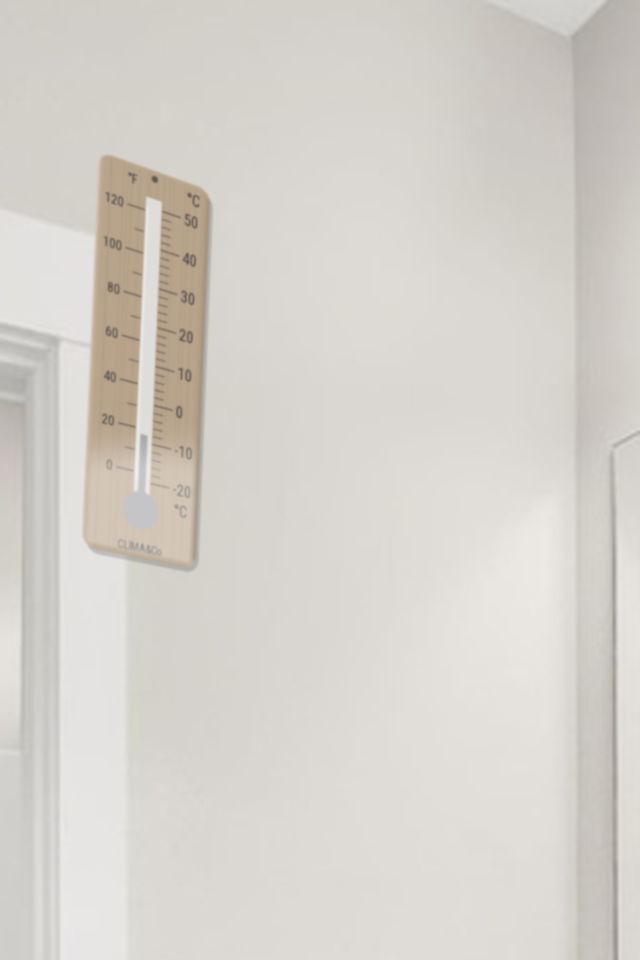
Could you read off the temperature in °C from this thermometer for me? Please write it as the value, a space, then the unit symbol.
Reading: -8 °C
